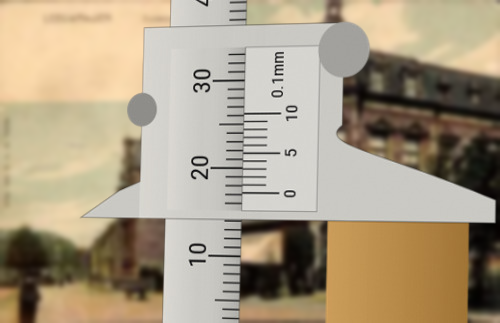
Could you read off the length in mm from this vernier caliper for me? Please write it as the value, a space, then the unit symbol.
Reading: 17.2 mm
